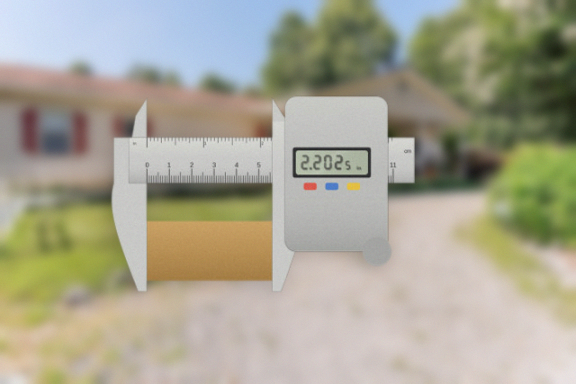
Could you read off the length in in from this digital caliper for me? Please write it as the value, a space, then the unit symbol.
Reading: 2.2025 in
